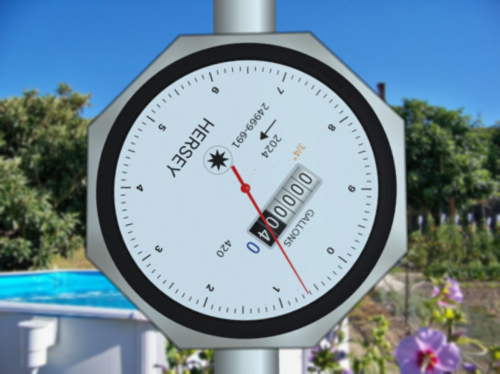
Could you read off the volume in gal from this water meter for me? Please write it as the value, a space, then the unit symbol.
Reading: 40.6 gal
